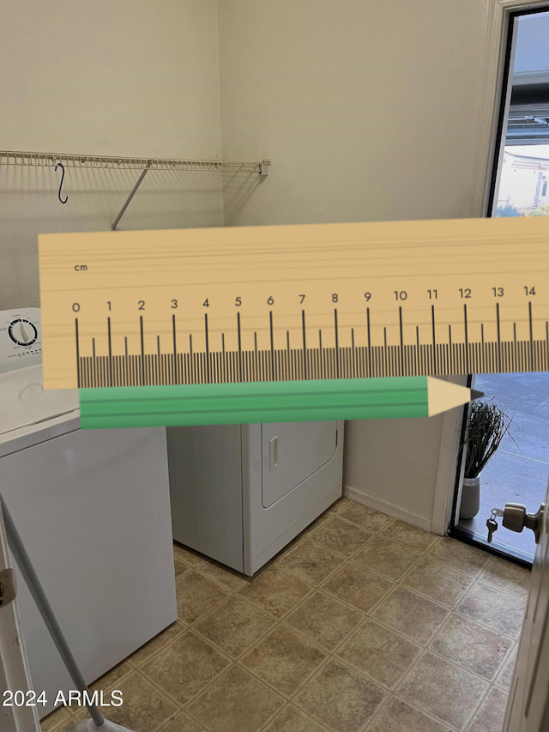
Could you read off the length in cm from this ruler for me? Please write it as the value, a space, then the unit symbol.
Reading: 12.5 cm
